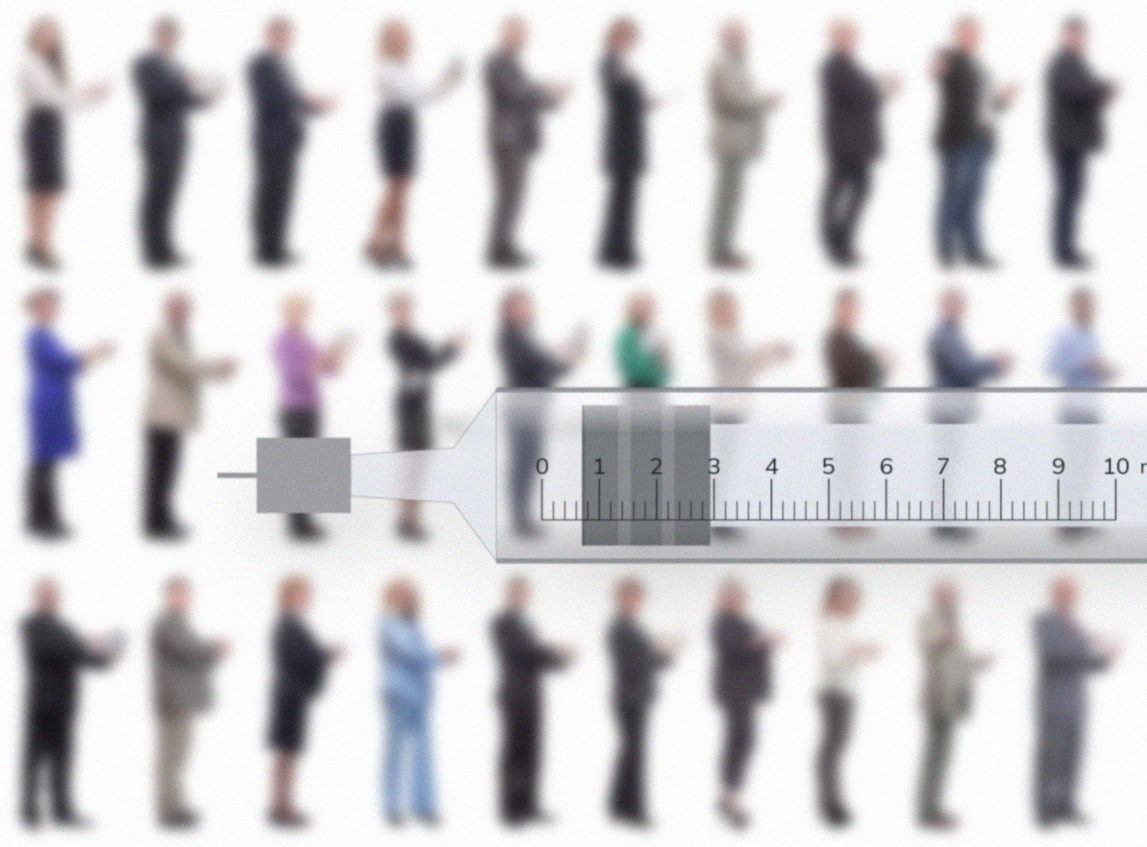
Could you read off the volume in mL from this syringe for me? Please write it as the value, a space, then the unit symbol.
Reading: 0.7 mL
